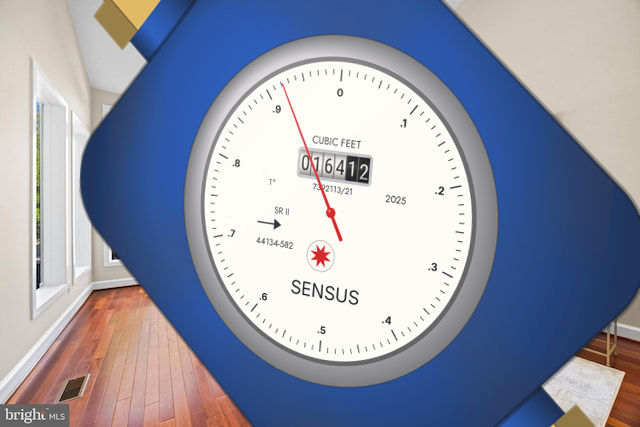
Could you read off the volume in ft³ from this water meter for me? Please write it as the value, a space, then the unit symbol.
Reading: 16411.92 ft³
